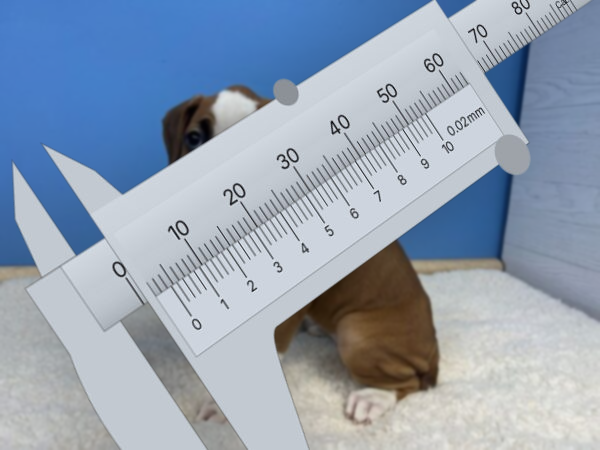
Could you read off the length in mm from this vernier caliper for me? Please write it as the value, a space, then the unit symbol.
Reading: 4.6 mm
